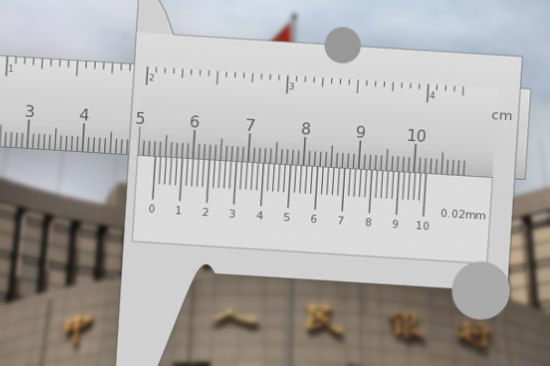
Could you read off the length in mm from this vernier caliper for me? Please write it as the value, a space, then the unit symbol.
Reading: 53.2 mm
